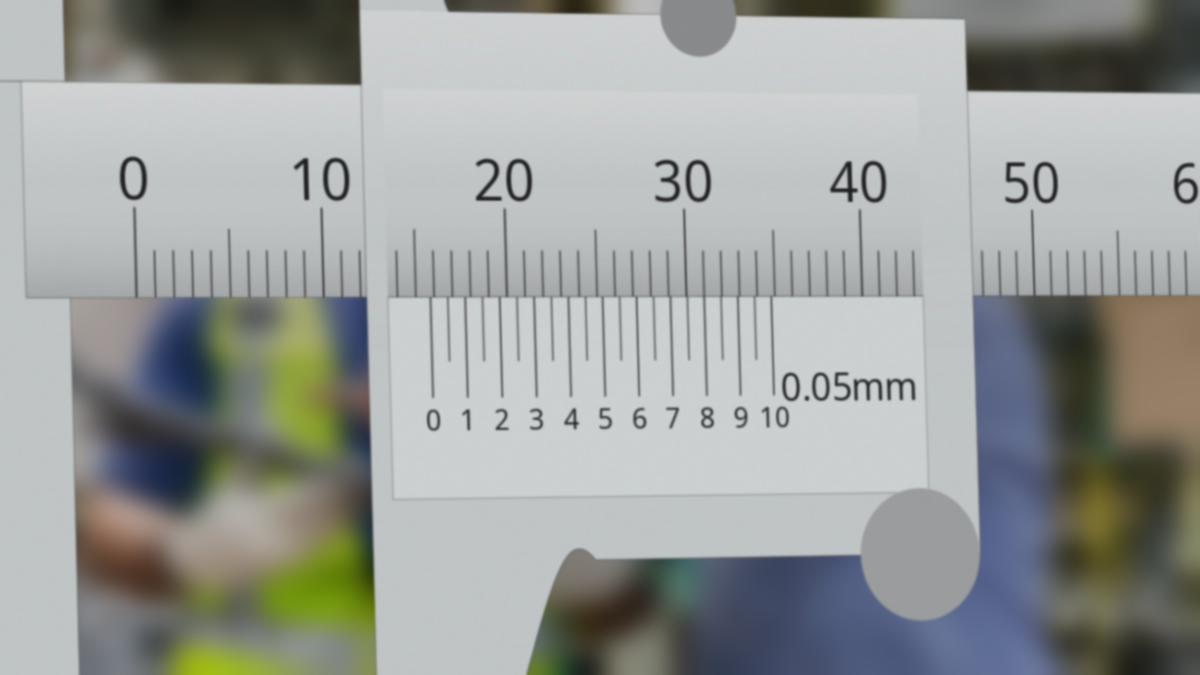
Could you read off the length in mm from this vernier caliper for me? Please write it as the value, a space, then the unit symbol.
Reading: 15.8 mm
